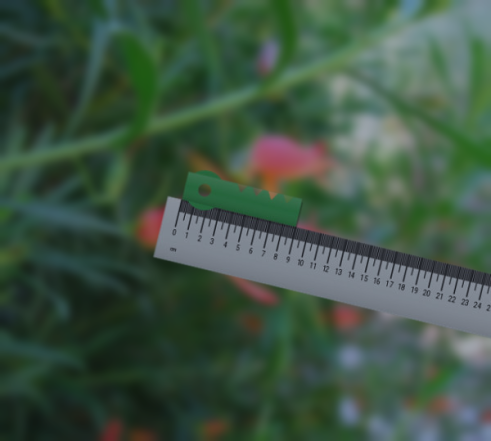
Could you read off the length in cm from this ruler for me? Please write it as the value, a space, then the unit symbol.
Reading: 9 cm
